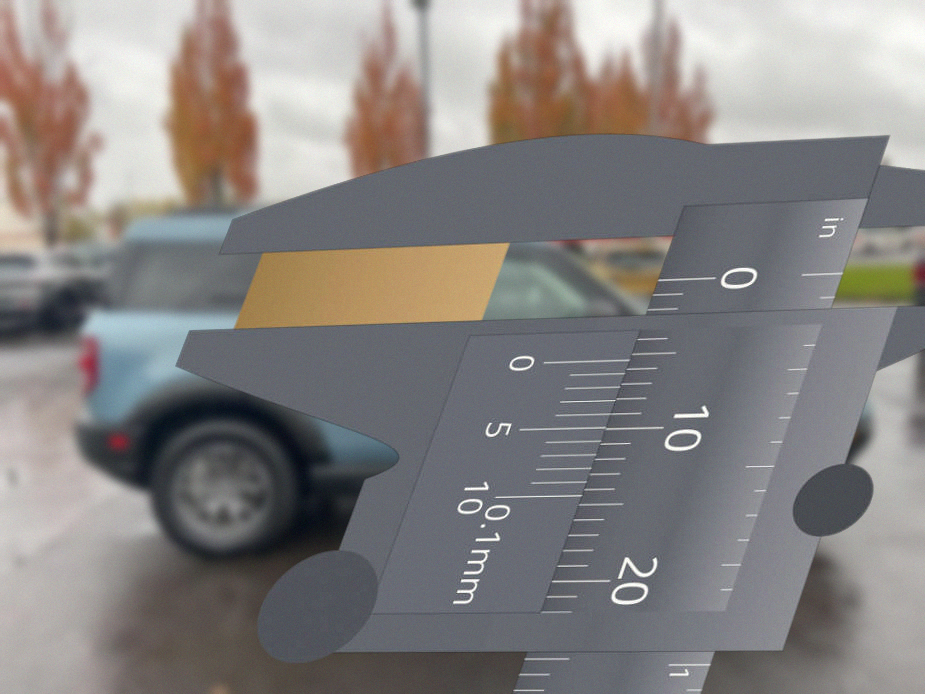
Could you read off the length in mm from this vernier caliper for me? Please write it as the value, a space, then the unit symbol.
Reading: 5.4 mm
